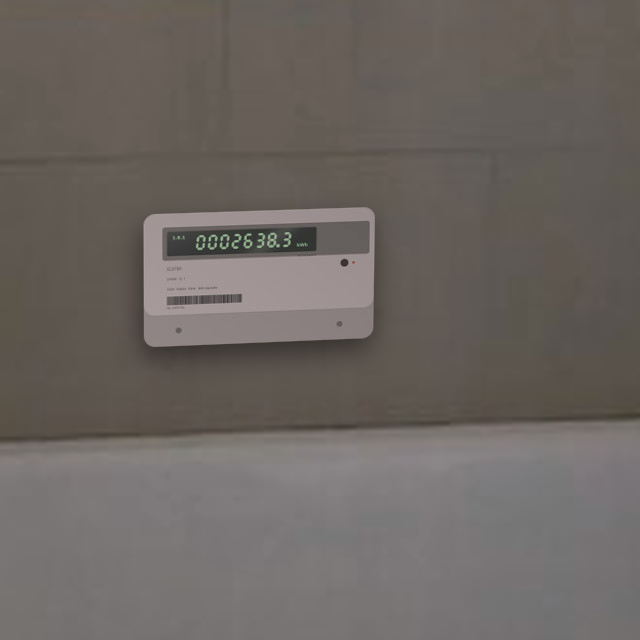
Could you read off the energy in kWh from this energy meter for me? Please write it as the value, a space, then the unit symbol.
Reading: 2638.3 kWh
